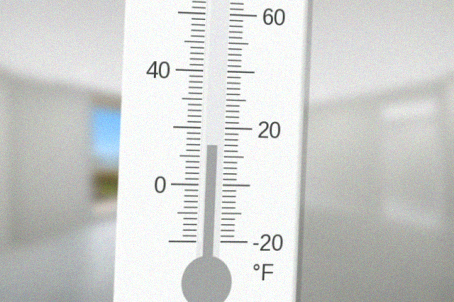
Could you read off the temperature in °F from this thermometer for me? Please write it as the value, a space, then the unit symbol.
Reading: 14 °F
